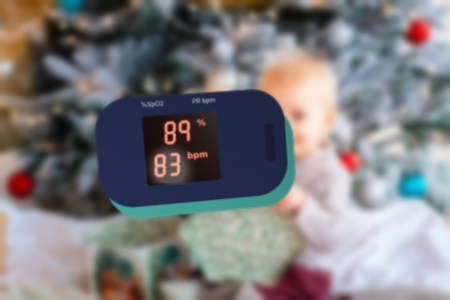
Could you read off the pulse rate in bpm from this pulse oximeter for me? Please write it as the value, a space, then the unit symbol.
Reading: 83 bpm
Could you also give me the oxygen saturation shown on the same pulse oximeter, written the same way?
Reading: 89 %
